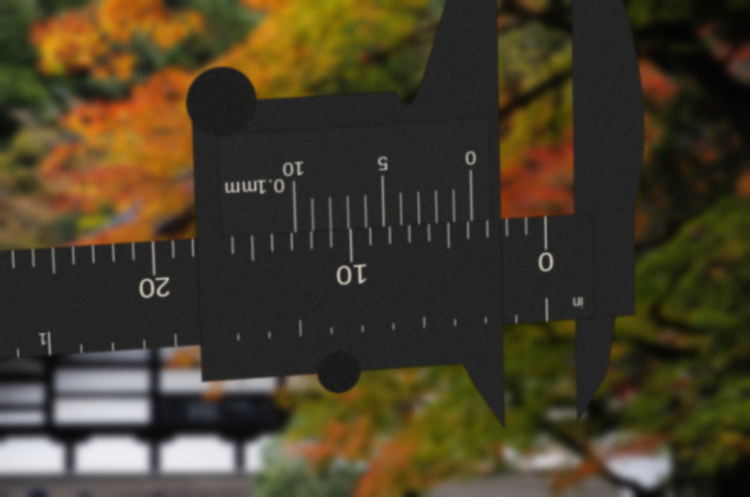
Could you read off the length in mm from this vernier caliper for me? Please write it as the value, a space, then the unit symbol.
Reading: 3.8 mm
